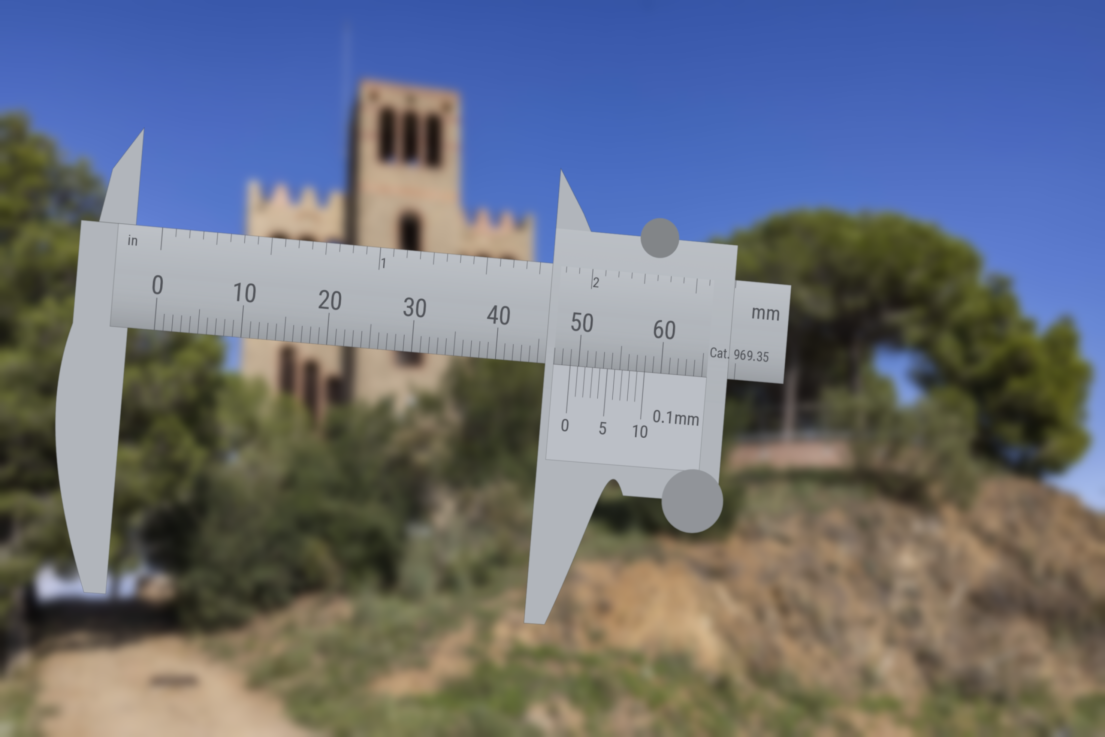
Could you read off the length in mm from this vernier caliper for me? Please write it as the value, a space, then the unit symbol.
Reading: 49.0 mm
